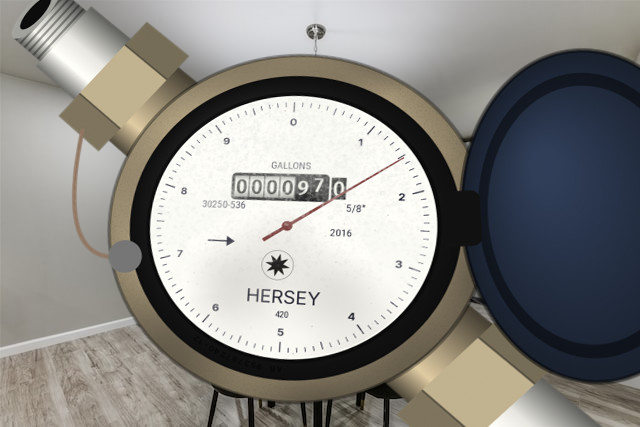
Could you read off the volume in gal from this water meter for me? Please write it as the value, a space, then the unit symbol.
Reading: 971.5 gal
